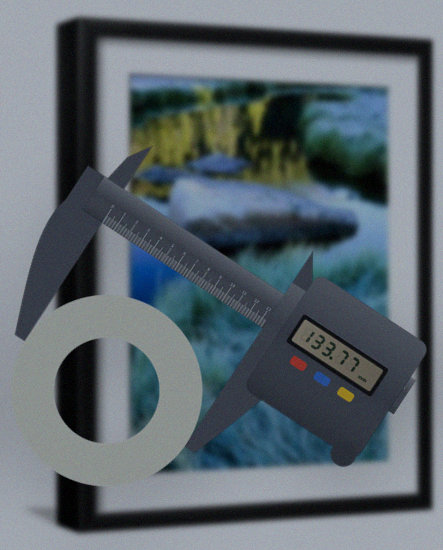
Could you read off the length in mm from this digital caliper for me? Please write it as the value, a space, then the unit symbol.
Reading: 133.77 mm
